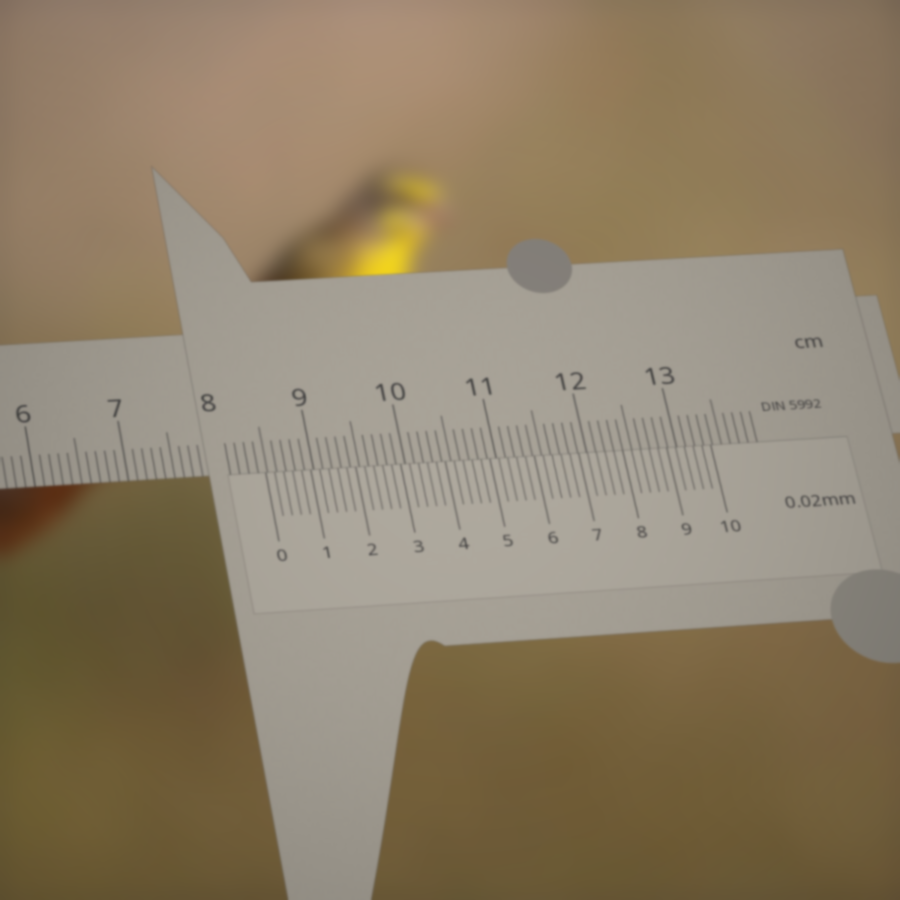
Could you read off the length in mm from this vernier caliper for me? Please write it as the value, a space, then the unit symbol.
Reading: 84.8 mm
